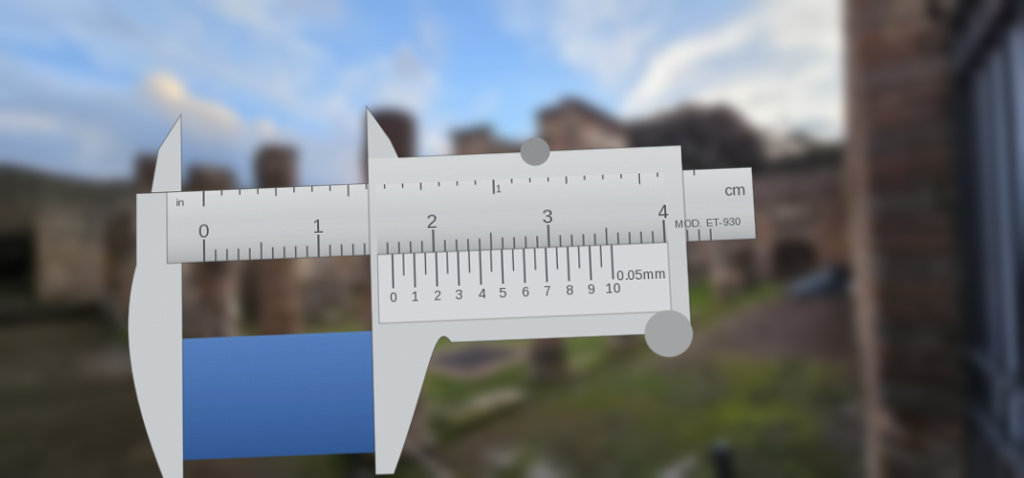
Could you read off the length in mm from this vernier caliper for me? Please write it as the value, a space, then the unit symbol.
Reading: 16.4 mm
